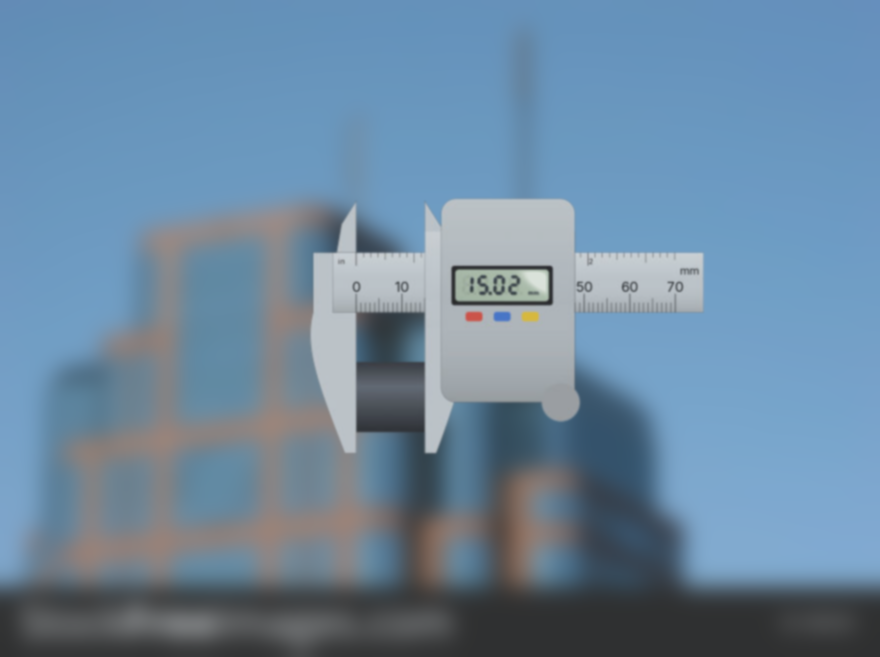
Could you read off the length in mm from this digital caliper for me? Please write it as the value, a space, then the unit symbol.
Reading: 15.02 mm
